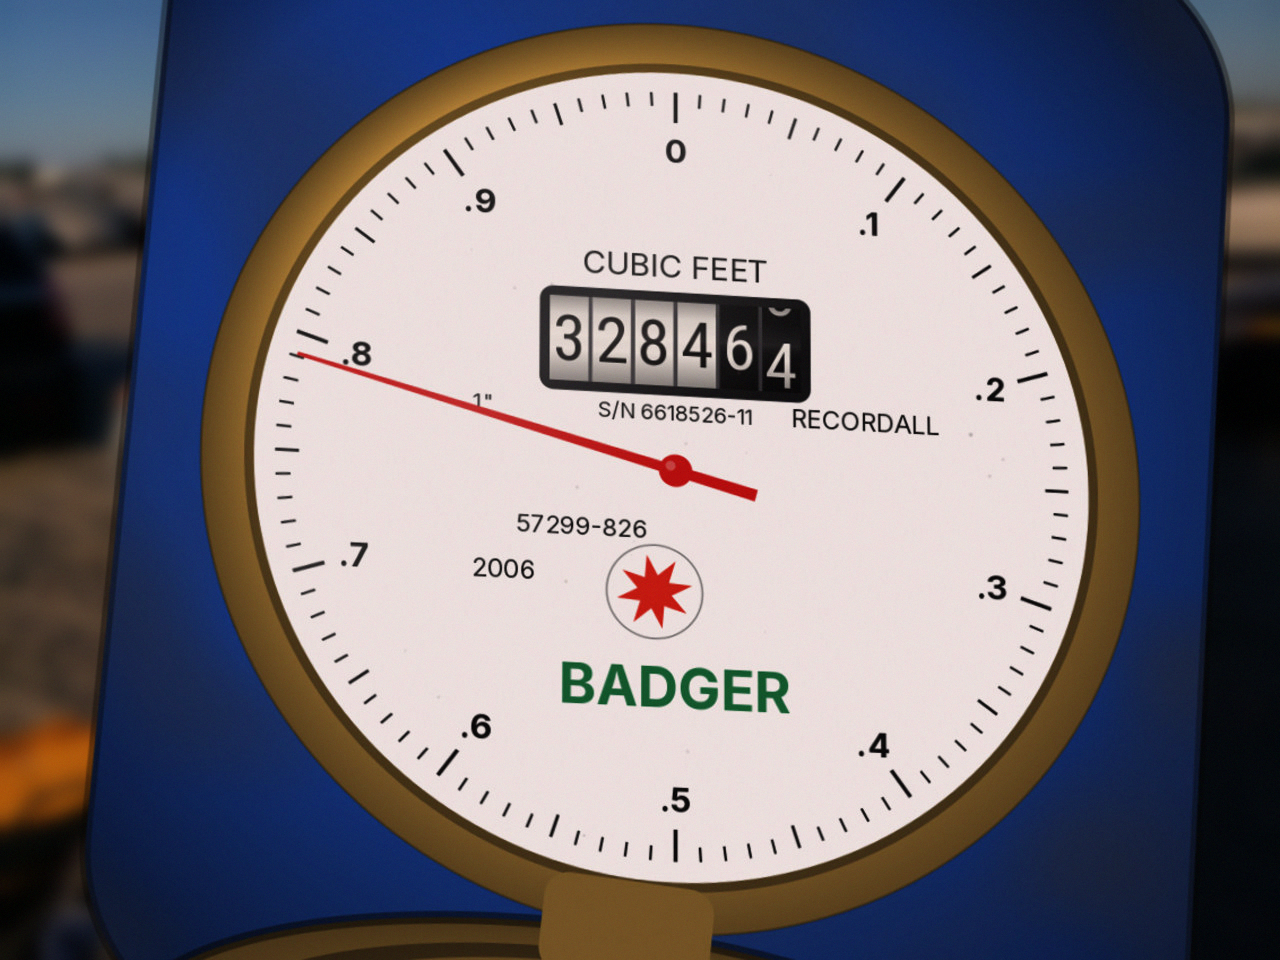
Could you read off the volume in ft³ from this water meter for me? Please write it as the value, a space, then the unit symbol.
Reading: 328463.79 ft³
